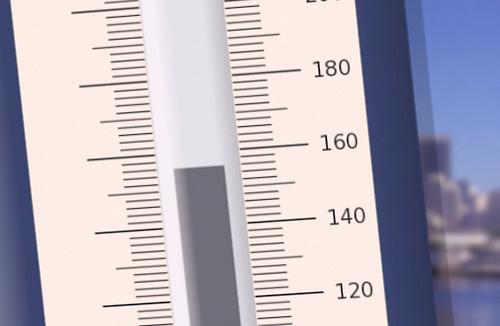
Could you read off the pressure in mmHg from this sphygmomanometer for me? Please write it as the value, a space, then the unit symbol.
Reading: 156 mmHg
